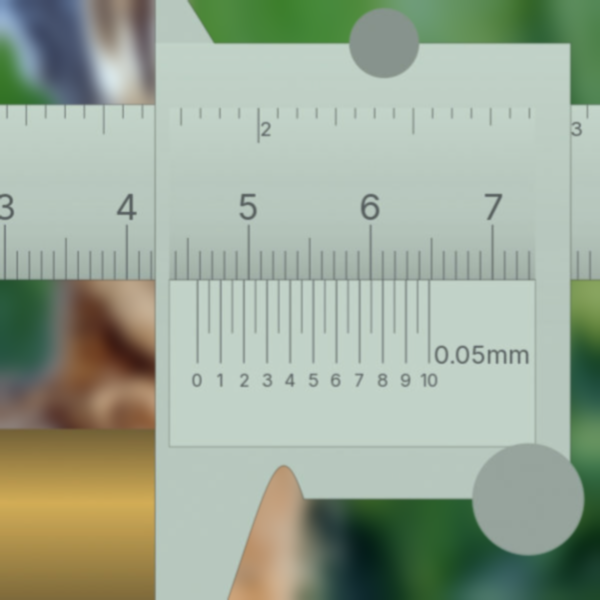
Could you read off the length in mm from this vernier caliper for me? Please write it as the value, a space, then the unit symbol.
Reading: 45.8 mm
